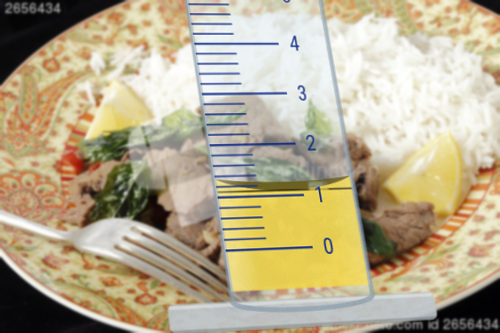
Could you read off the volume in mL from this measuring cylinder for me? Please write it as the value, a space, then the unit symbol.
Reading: 1.1 mL
